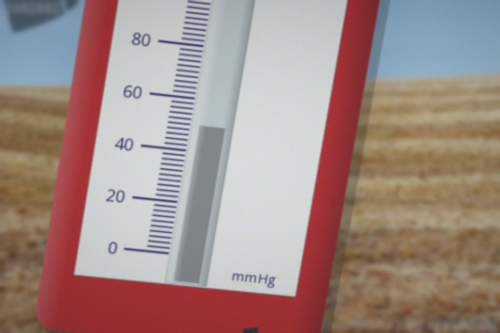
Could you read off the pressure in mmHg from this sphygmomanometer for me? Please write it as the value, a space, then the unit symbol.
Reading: 50 mmHg
